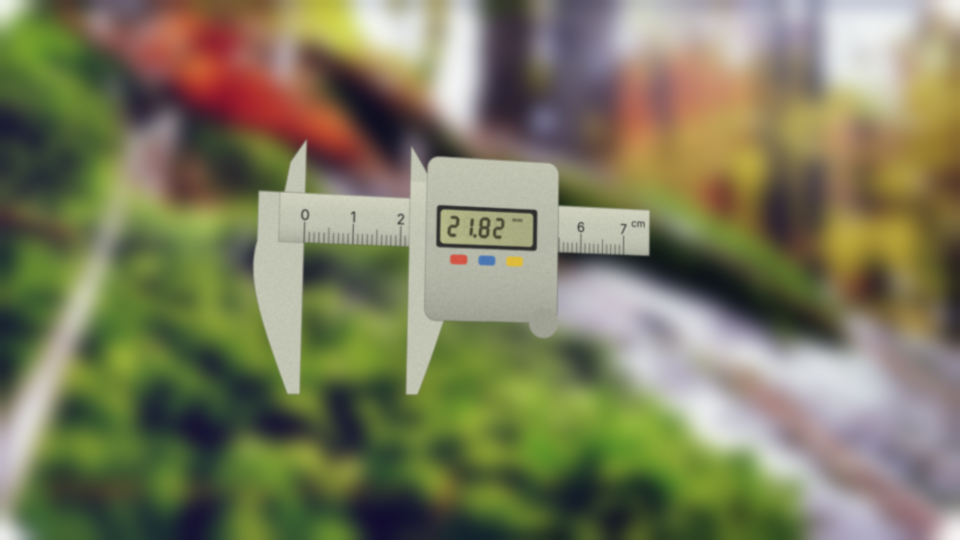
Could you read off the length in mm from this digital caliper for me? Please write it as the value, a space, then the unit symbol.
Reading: 21.82 mm
